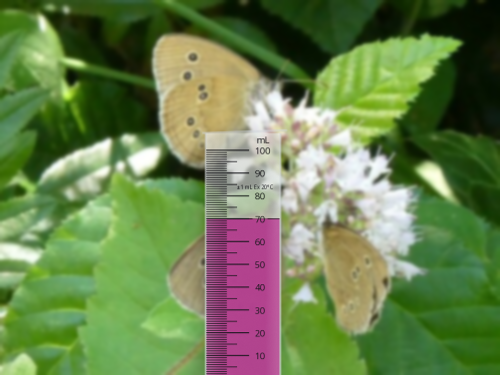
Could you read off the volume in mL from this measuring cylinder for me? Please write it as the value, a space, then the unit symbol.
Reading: 70 mL
